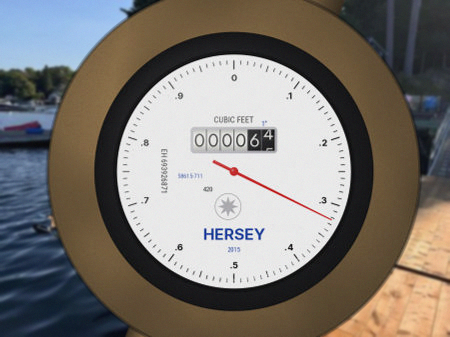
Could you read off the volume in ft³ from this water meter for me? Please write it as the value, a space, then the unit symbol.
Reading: 64.32 ft³
